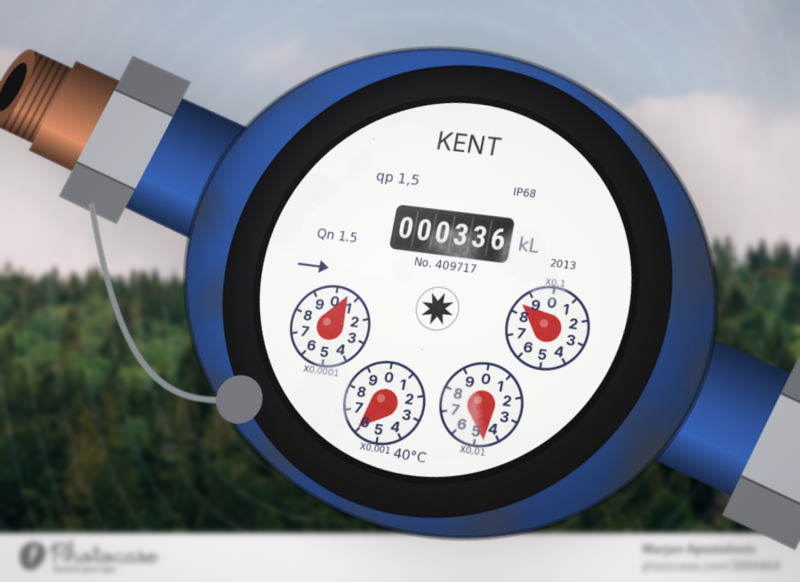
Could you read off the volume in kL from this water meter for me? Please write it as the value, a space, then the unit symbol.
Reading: 336.8460 kL
